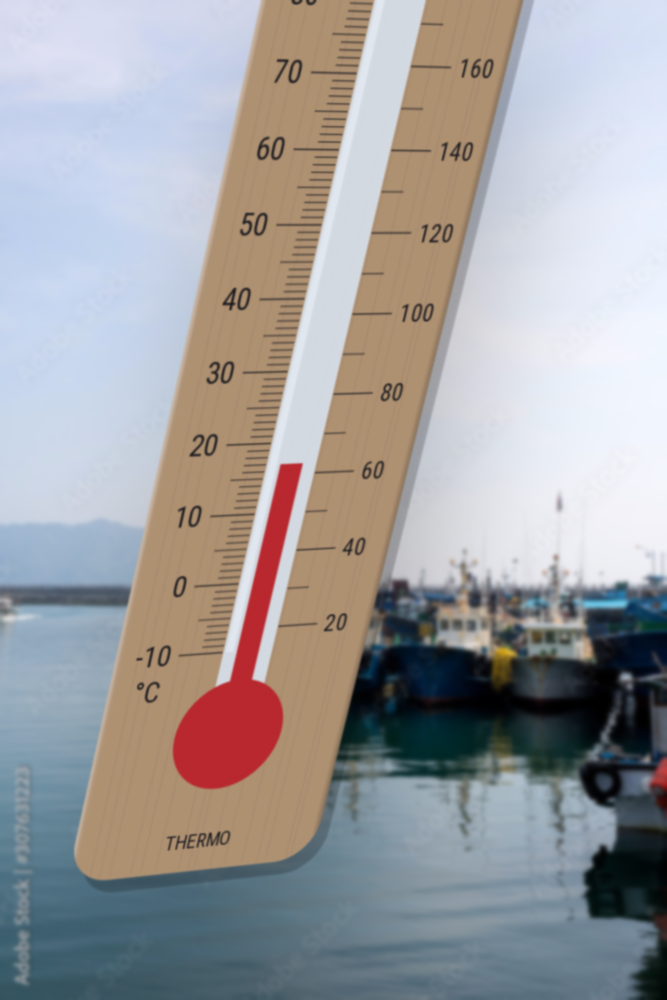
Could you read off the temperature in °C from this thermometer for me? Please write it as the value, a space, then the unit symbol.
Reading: 17 °C
